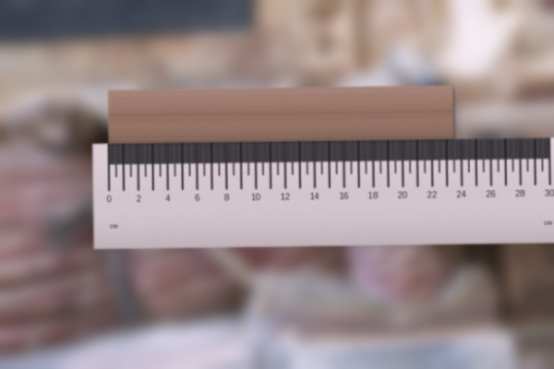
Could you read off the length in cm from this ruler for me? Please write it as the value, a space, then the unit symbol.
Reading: 23.5 cm
